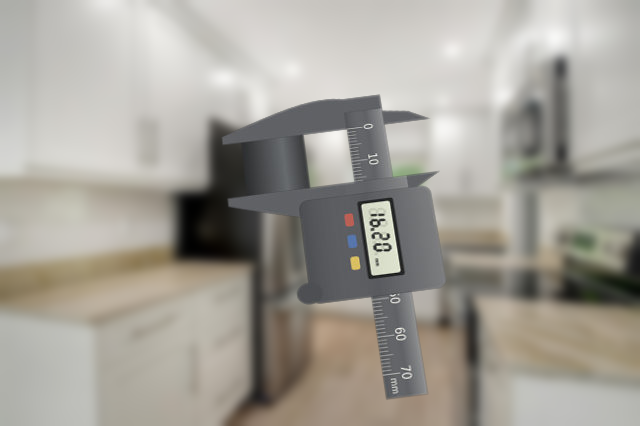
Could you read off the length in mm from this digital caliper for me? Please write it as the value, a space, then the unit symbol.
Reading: 16.20 mm
